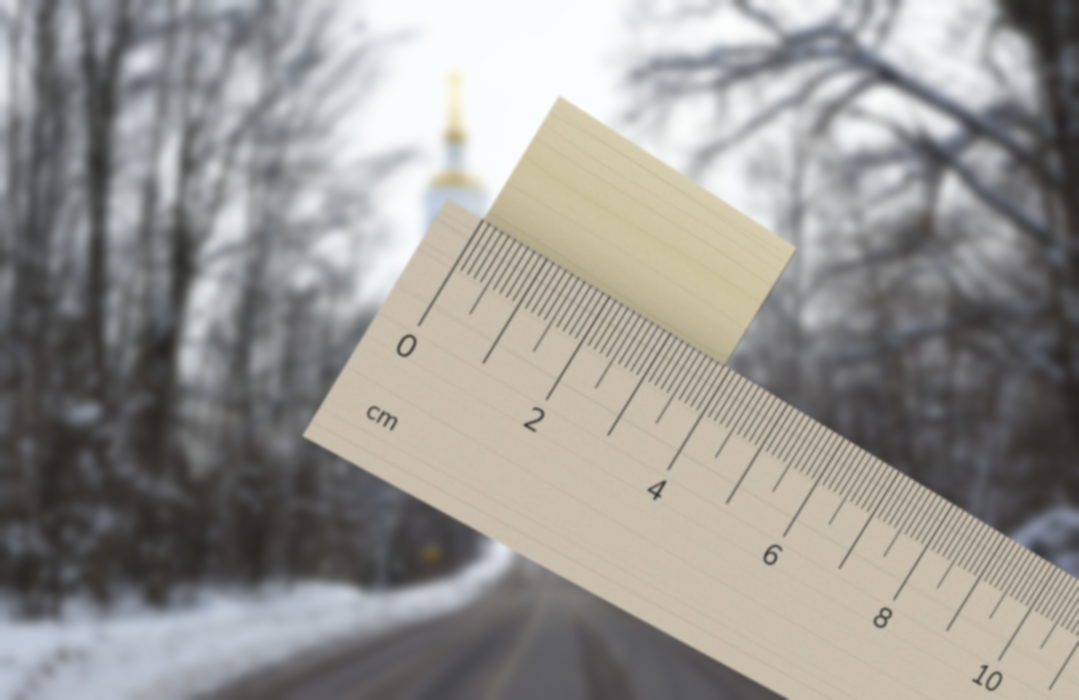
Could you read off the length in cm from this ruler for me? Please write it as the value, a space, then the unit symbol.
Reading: 3.9 cm
